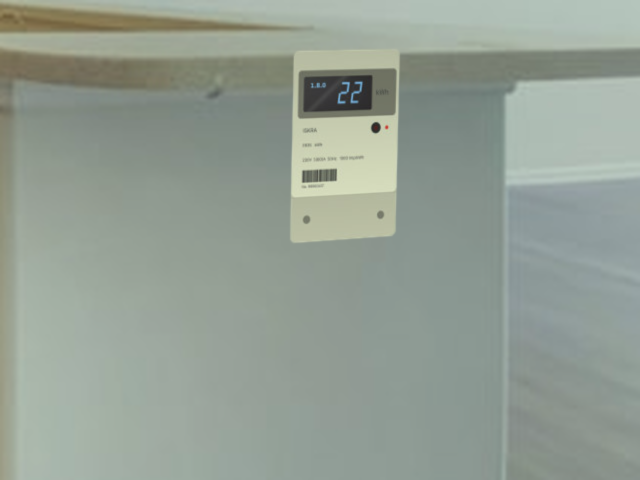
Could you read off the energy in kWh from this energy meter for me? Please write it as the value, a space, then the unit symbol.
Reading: 22 kWh
